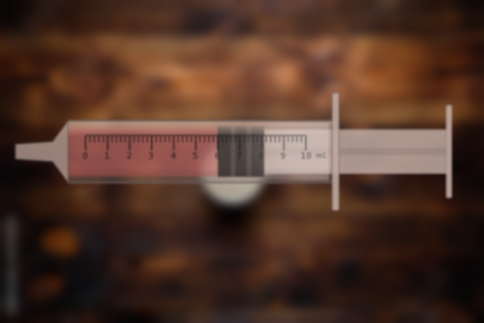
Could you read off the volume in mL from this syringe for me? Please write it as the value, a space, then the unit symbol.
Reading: 6 mL
